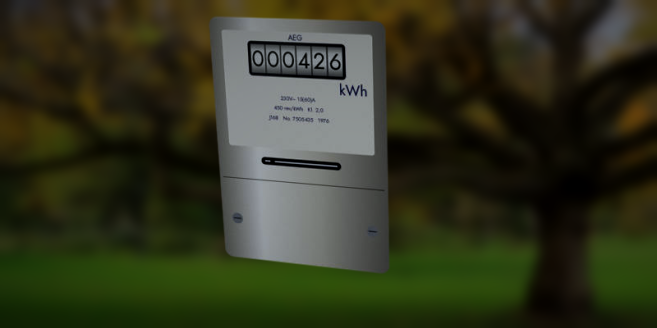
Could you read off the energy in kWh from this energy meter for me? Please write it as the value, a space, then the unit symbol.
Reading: 426 kWh
